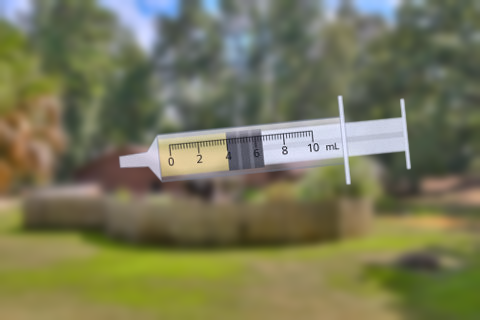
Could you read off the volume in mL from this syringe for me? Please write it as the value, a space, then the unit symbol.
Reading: 4 mL
